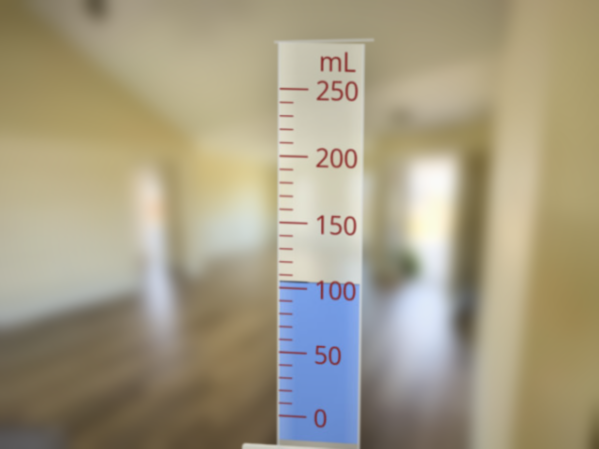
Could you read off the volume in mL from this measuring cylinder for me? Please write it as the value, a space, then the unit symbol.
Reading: 105 mL
